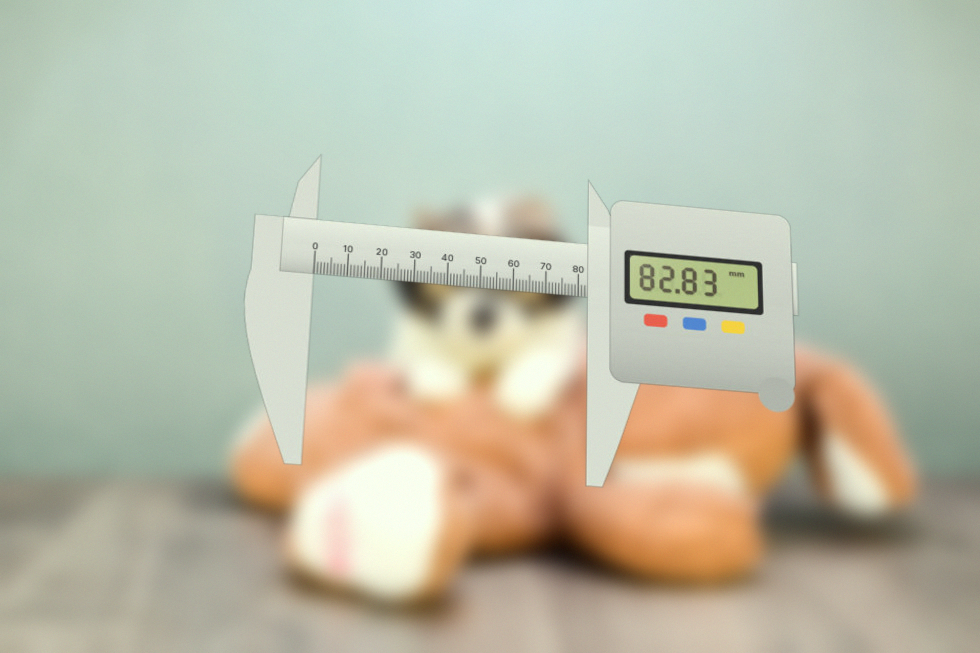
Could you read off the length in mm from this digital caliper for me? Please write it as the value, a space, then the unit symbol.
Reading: 82.83 mm
